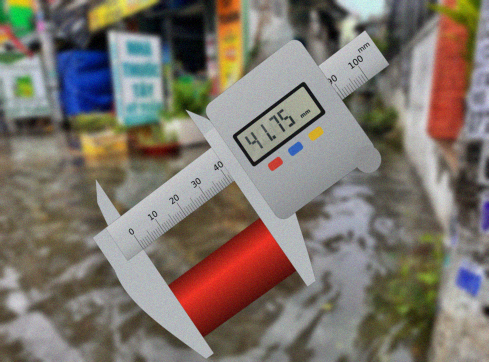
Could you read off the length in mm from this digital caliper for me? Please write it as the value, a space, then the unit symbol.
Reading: 41.75 mm
